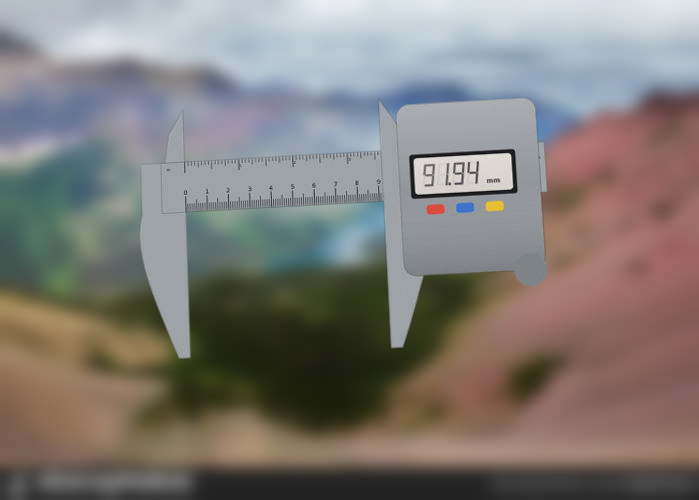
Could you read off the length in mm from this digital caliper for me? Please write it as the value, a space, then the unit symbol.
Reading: 91.94 mm
